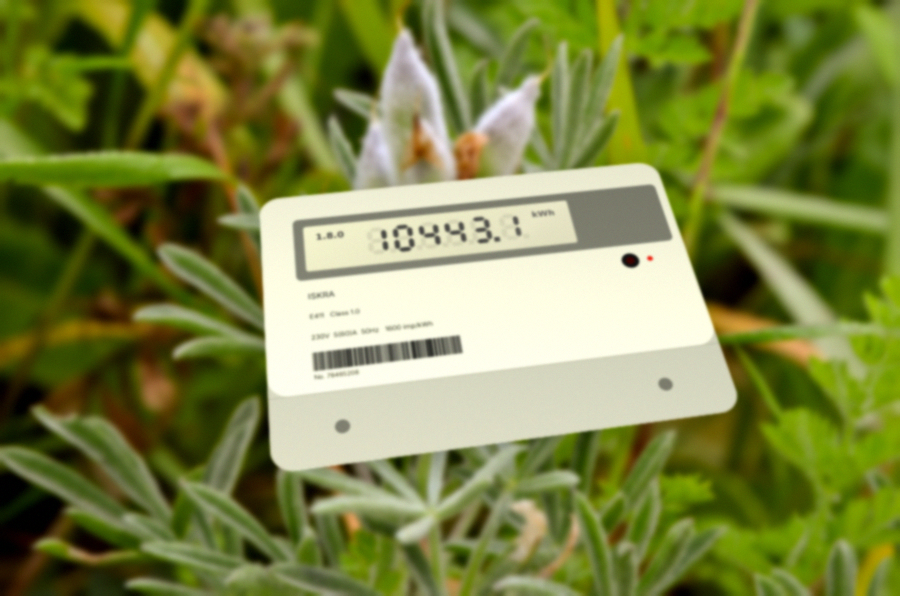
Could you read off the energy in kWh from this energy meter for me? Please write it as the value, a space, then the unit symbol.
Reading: 10443.1 kWh
